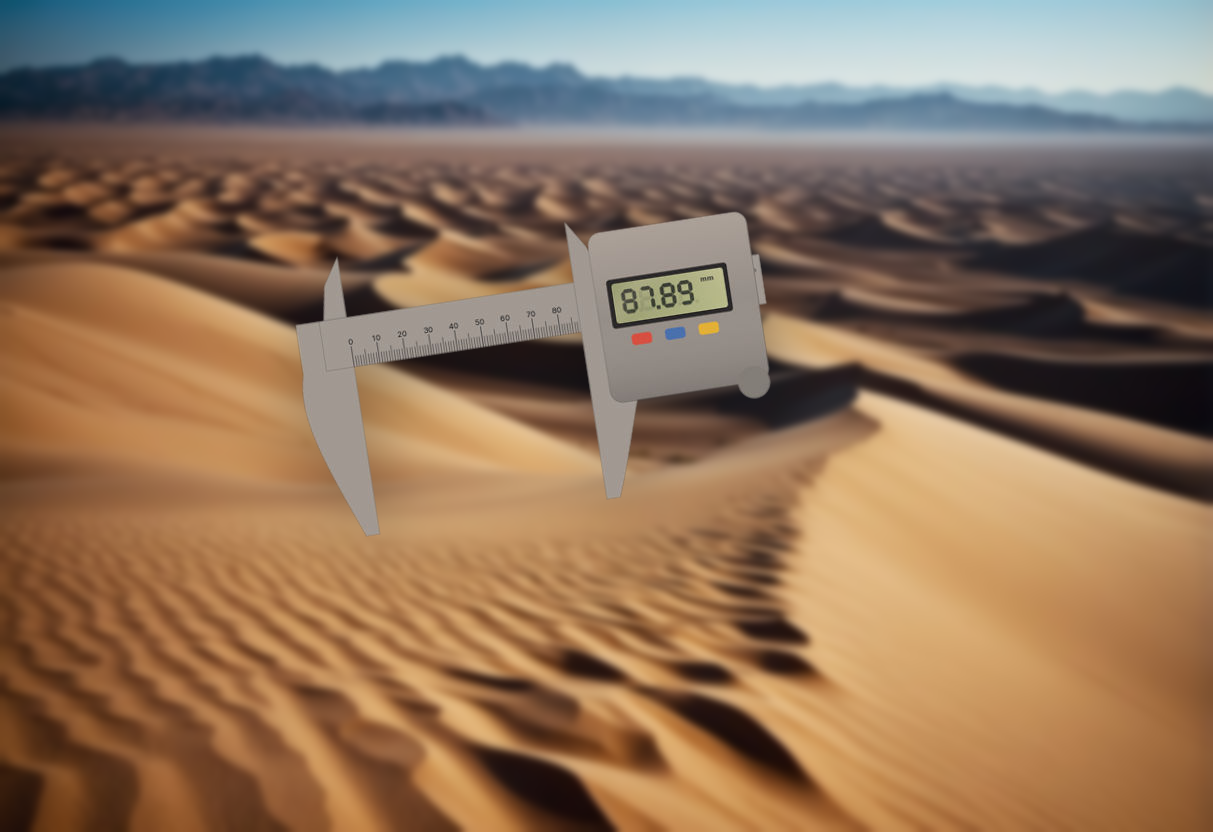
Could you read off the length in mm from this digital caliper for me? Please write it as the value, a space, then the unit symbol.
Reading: 87.89 mm
